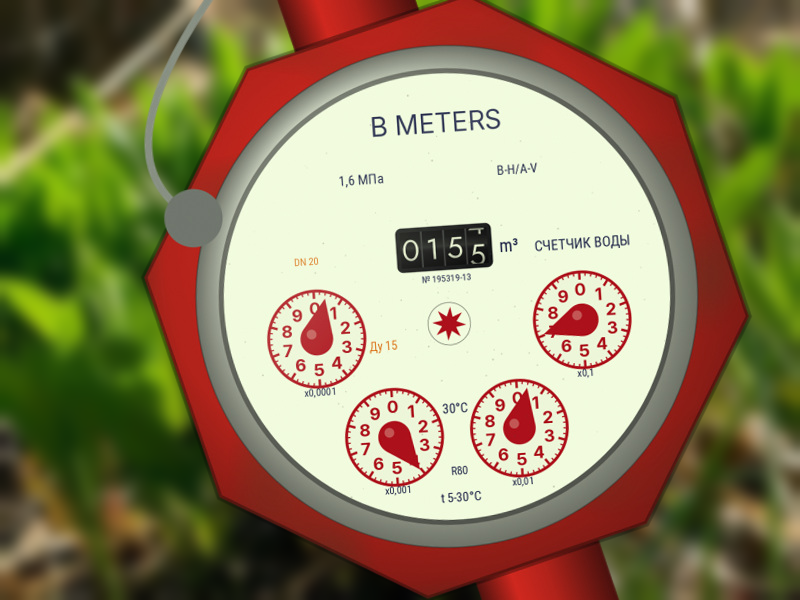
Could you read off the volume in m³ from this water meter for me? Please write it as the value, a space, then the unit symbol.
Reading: 154.7040 m³
